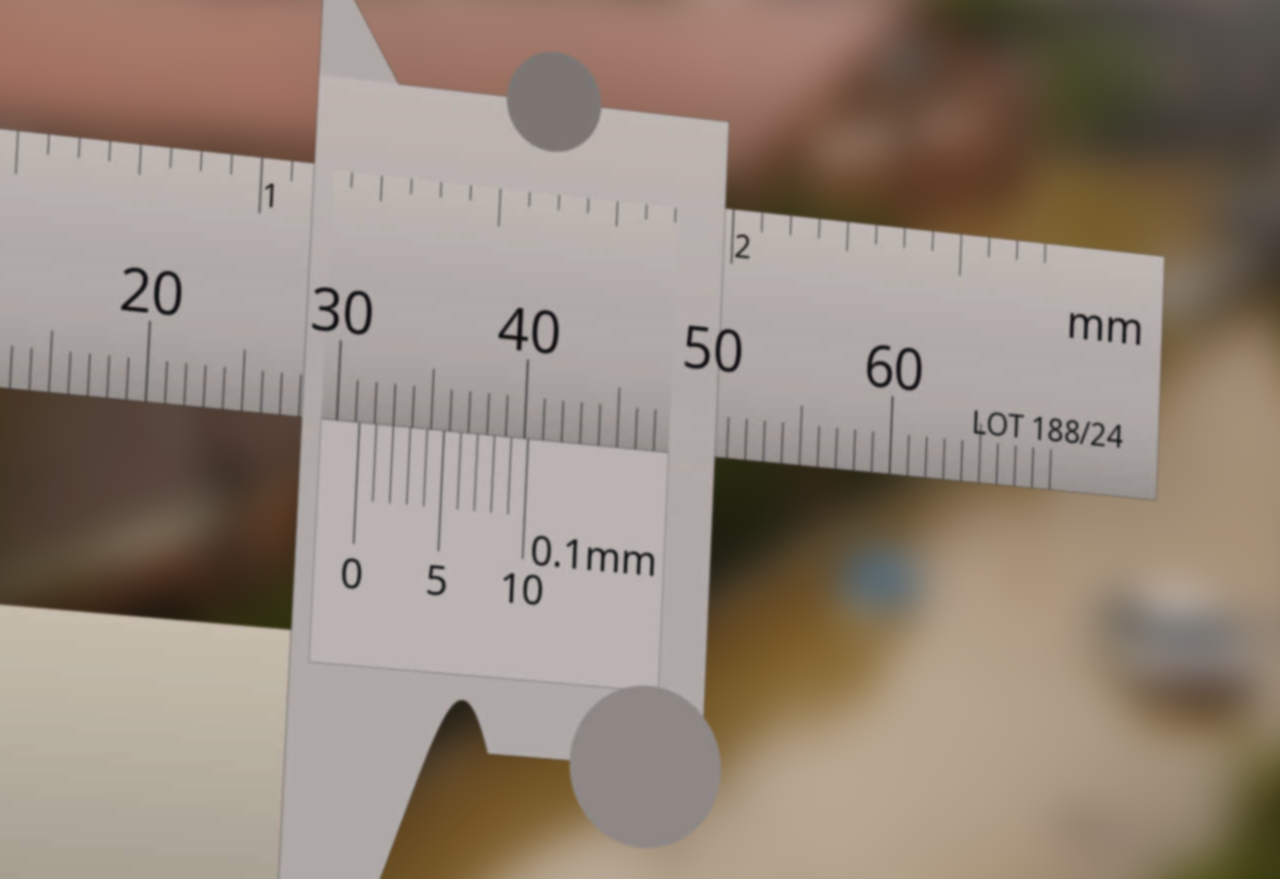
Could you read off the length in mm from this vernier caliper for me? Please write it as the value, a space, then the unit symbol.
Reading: 31.2 mm
